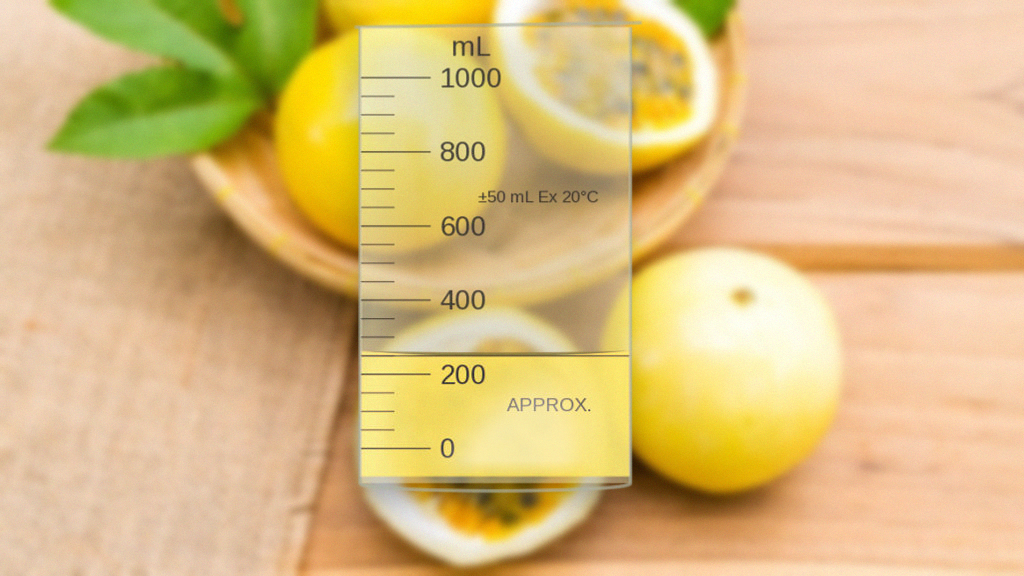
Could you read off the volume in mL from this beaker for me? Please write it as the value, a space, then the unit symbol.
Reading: 250 mL
